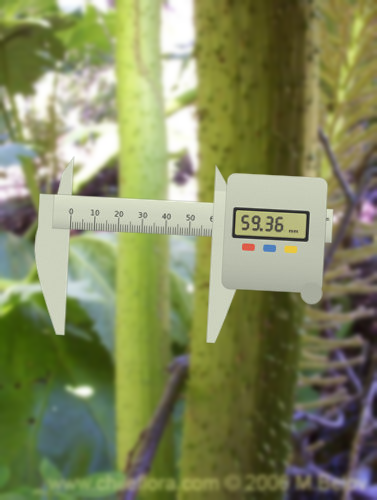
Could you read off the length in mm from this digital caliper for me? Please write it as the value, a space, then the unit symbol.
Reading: 59.36 mm
